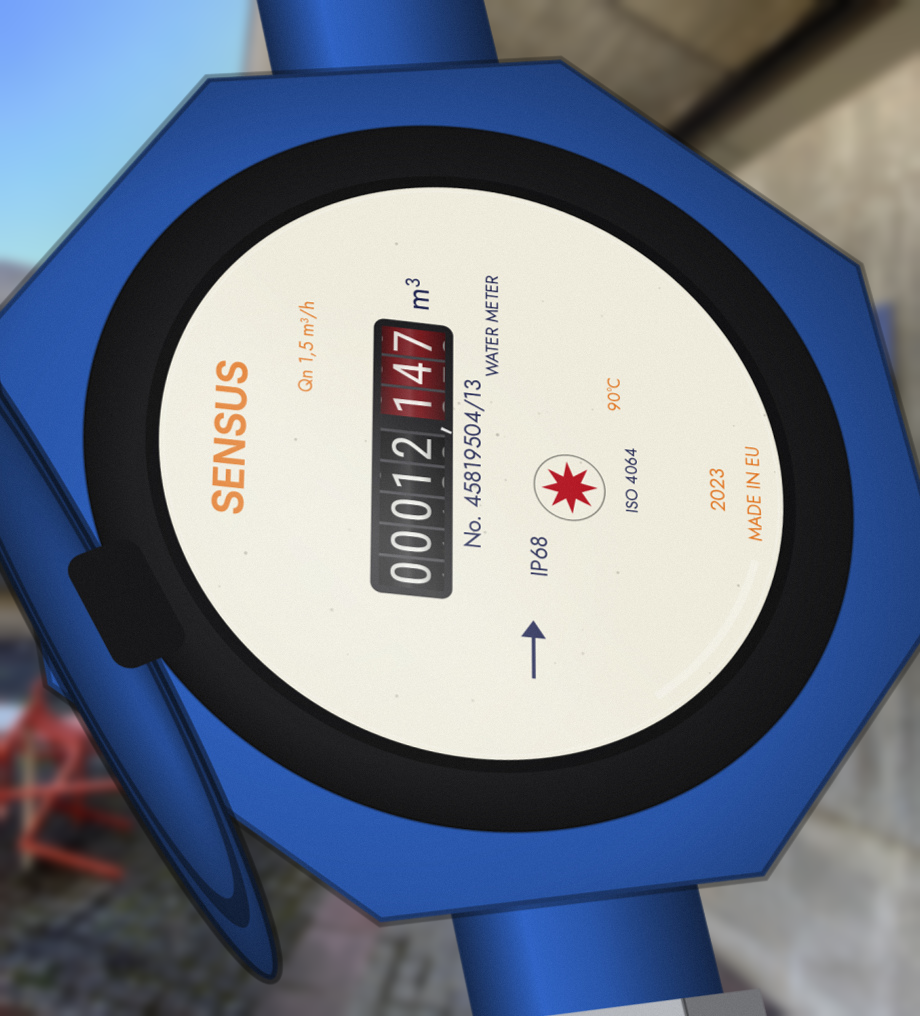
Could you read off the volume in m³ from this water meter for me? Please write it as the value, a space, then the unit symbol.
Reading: 12.147 m³
